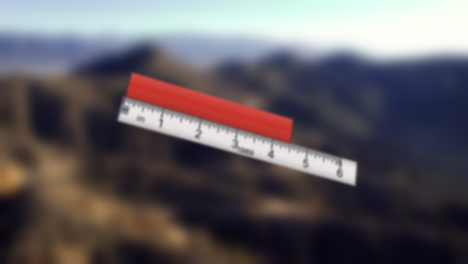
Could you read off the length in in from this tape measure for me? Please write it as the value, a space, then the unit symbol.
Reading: 4.5 in
